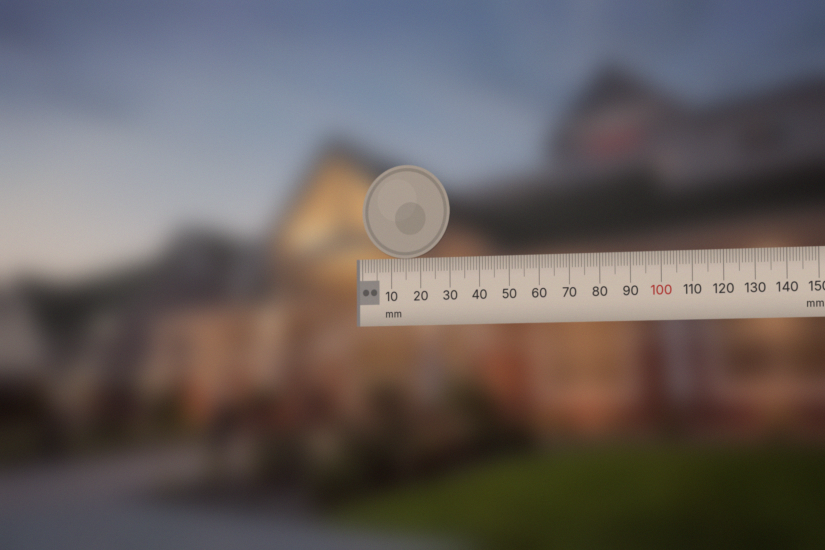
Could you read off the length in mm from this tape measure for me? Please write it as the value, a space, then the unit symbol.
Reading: 30 mm
